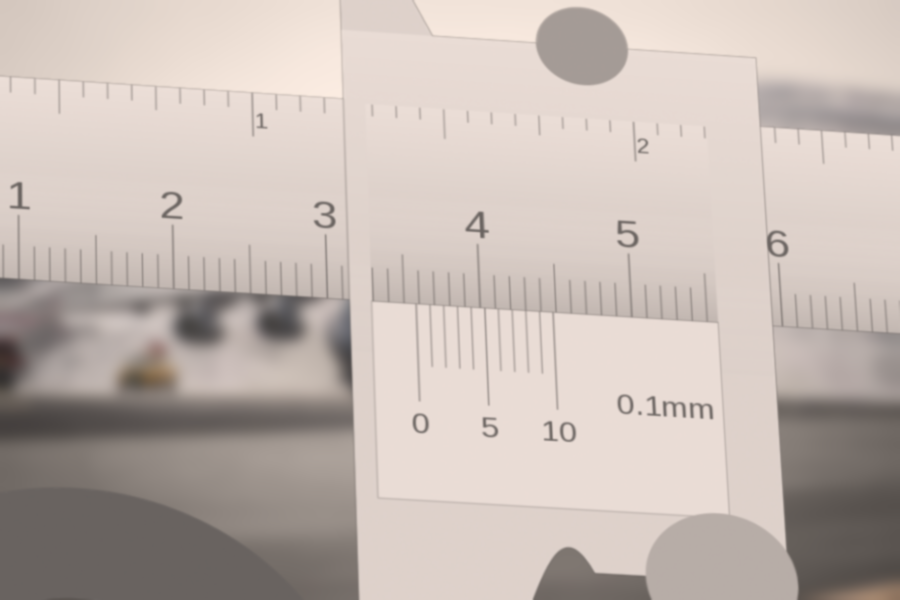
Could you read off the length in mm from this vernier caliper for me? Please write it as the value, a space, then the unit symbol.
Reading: 35.8 mm
